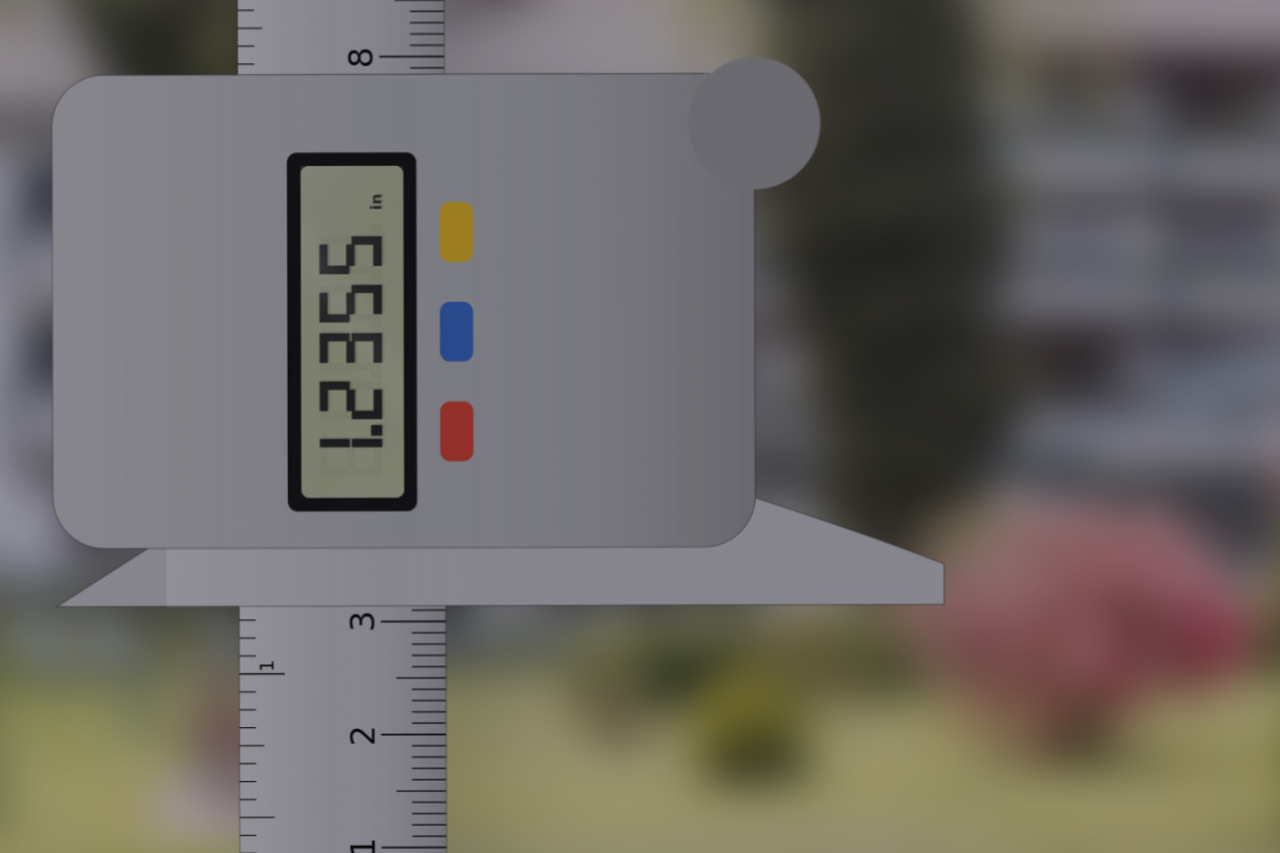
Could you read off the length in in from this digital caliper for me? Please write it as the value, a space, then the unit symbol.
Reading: 1.2355 in
